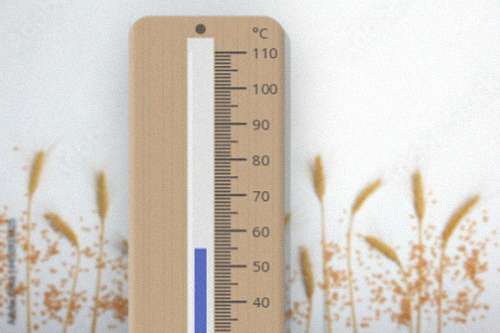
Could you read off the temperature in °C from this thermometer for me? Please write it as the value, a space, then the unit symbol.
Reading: 55 °C
